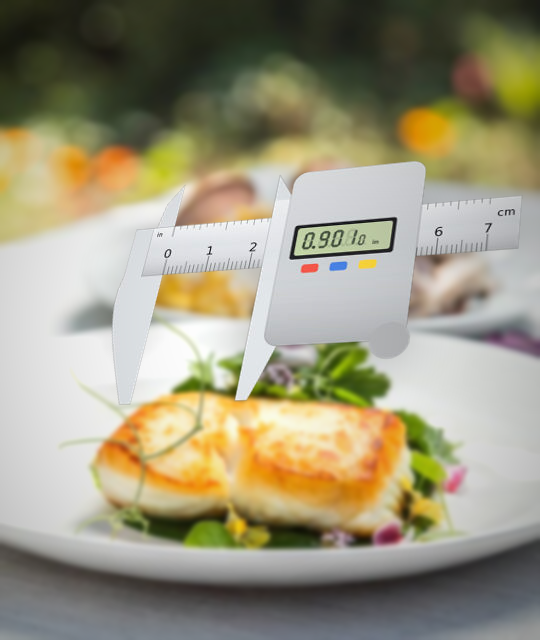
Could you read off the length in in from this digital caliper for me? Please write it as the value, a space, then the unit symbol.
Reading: 0.9010 in
